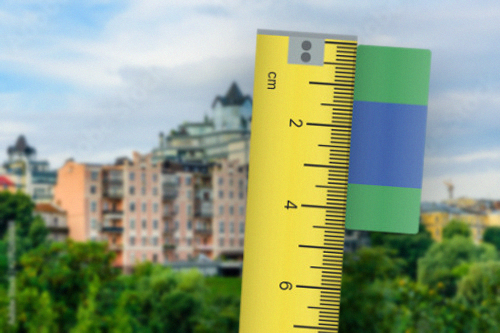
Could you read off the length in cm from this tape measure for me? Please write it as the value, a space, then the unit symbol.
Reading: 4.5 cm
